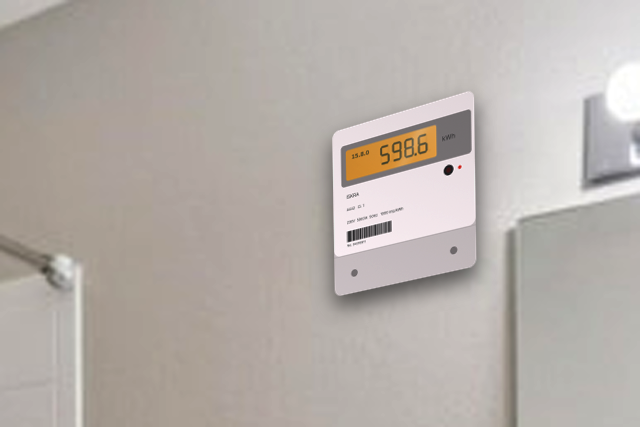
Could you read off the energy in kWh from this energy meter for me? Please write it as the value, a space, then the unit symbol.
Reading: 598.6 kWh
